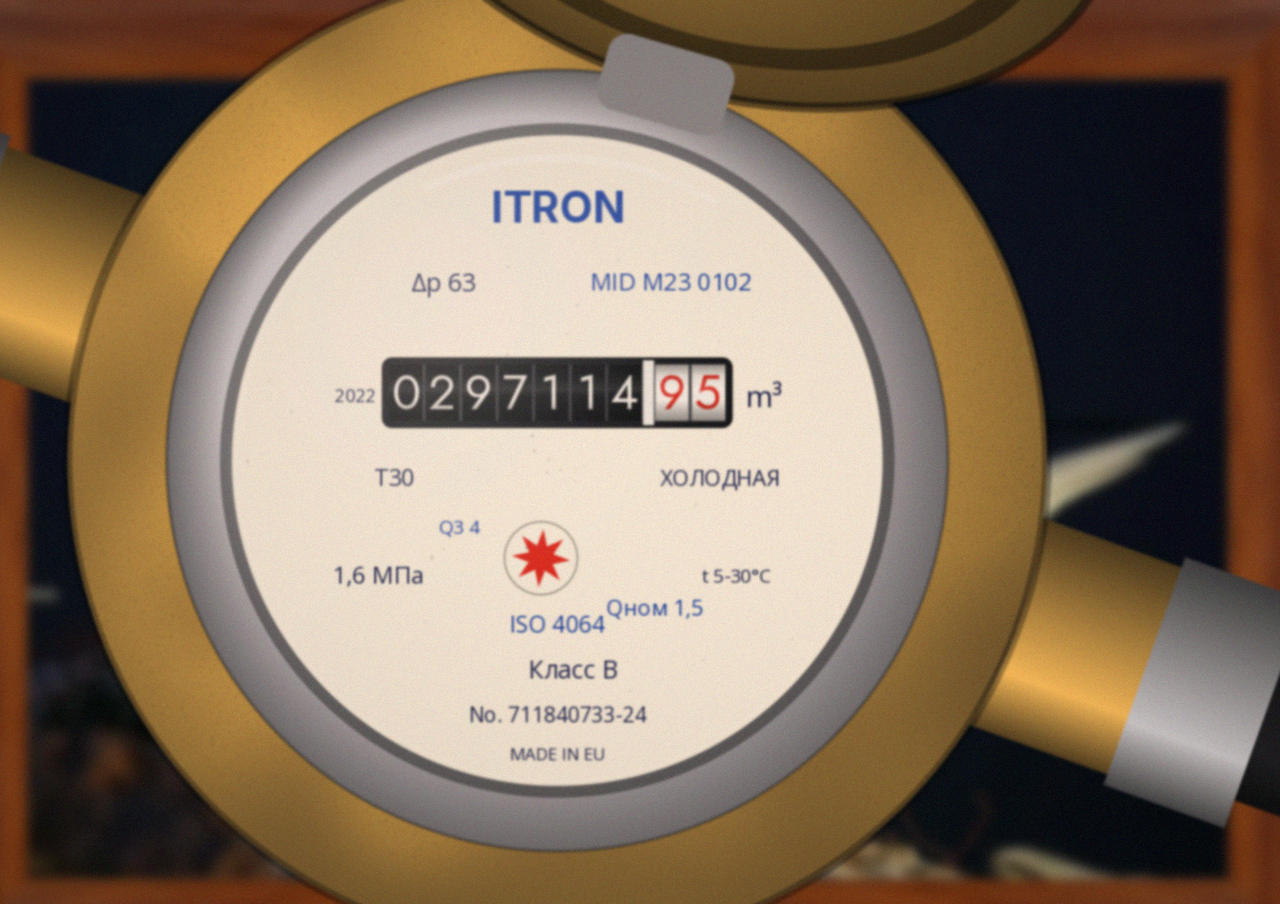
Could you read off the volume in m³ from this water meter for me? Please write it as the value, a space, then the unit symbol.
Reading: 297114.95 m³
